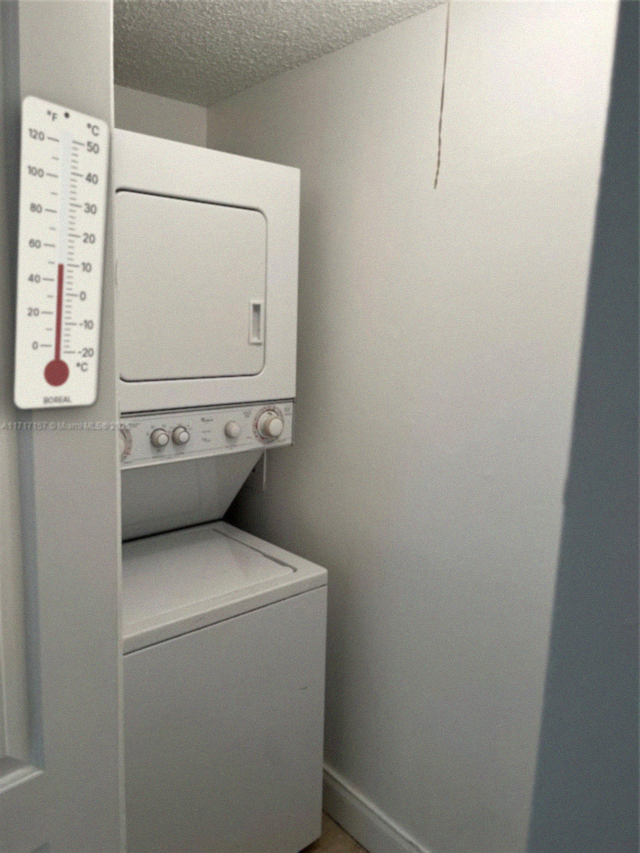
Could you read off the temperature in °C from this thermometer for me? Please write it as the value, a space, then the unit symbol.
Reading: 10 °C
